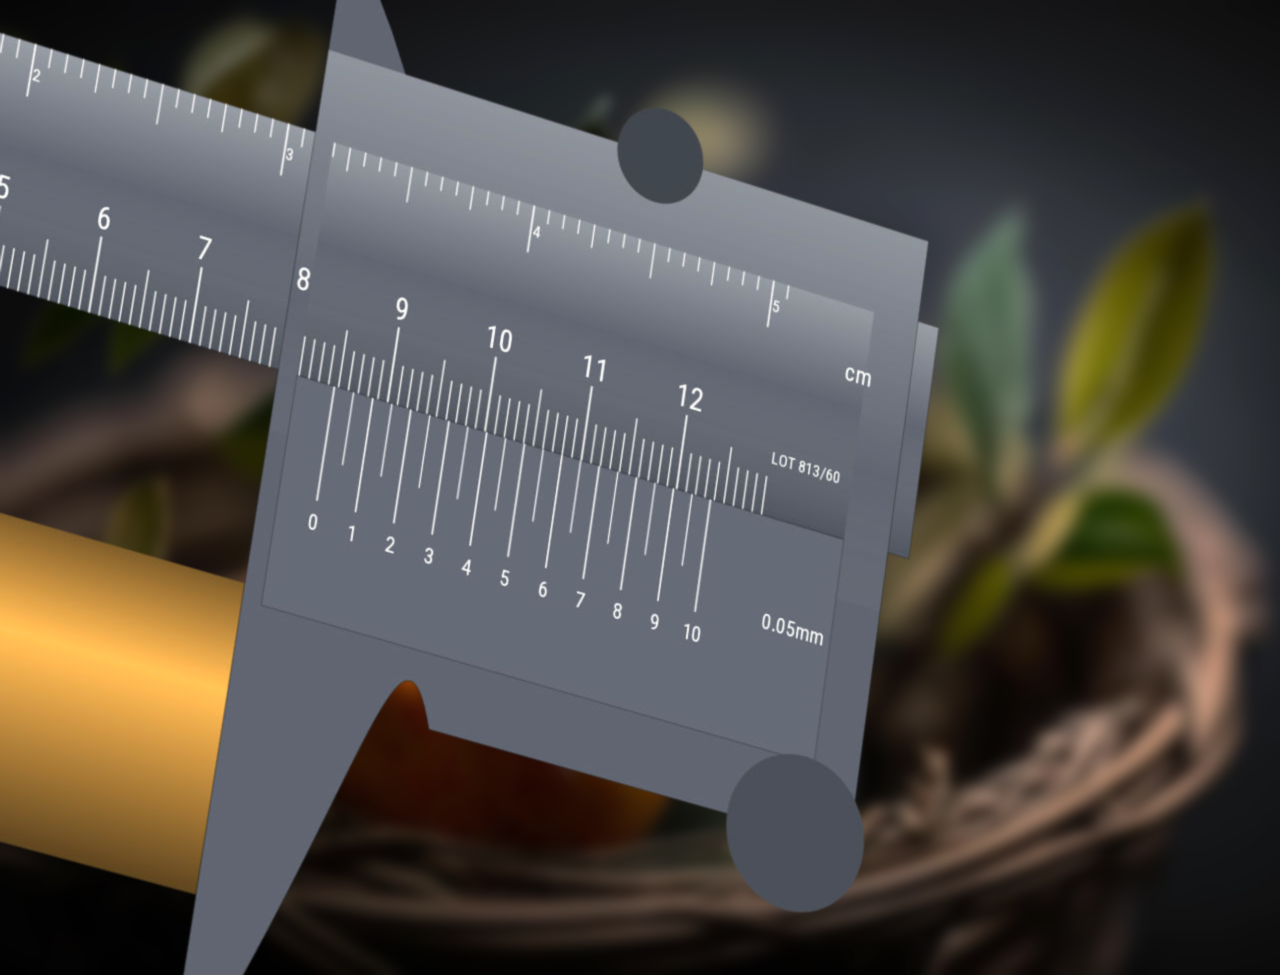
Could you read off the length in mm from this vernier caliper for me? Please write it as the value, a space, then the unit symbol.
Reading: 84.6 mm
